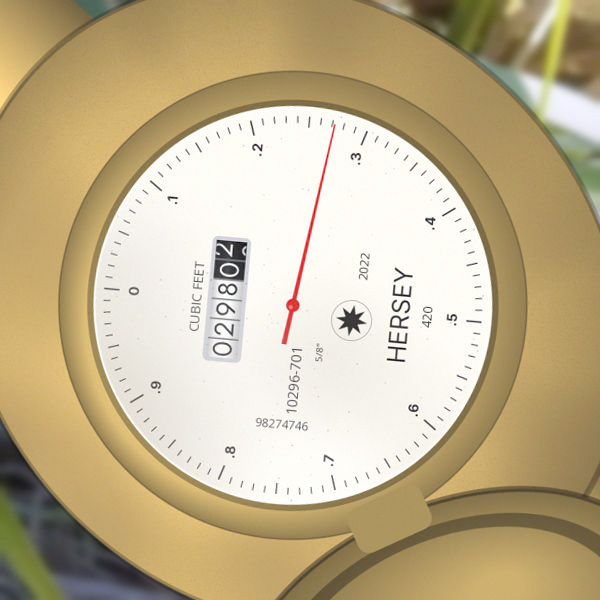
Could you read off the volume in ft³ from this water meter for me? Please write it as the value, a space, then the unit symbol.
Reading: 29802.27 ft³
